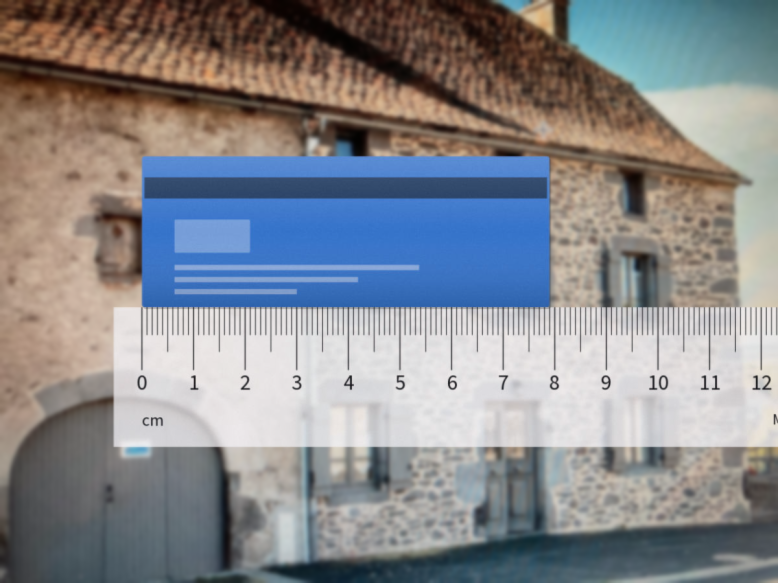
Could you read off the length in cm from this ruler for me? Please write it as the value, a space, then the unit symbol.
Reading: 7.9 cm
